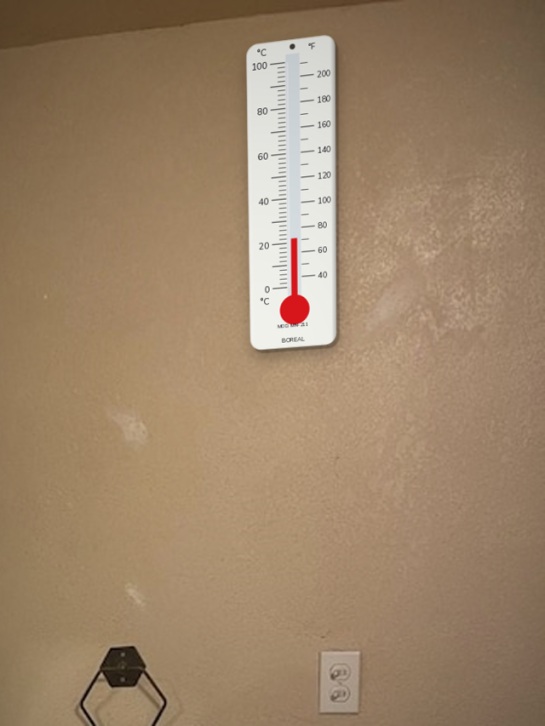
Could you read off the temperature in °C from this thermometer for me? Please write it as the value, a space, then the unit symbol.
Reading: 22 °C
